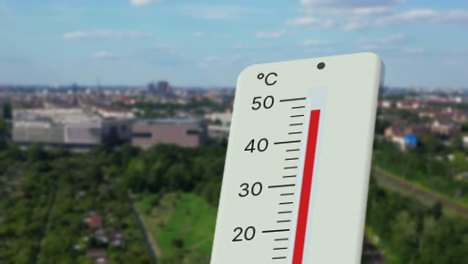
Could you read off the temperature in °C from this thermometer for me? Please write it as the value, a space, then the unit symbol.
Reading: 47 °C
